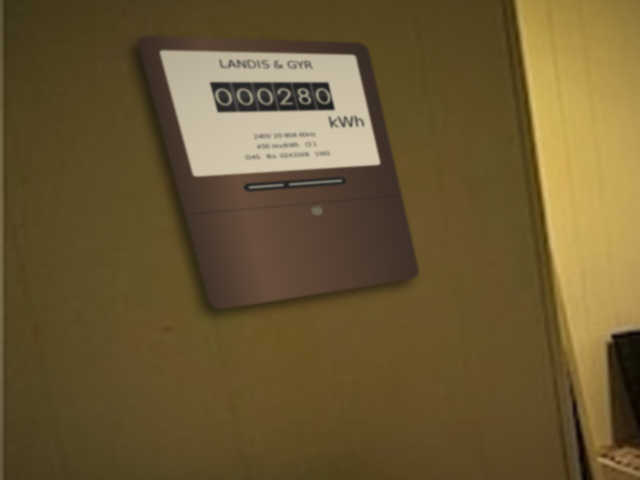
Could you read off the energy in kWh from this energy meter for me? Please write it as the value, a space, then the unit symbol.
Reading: 280 kWh
